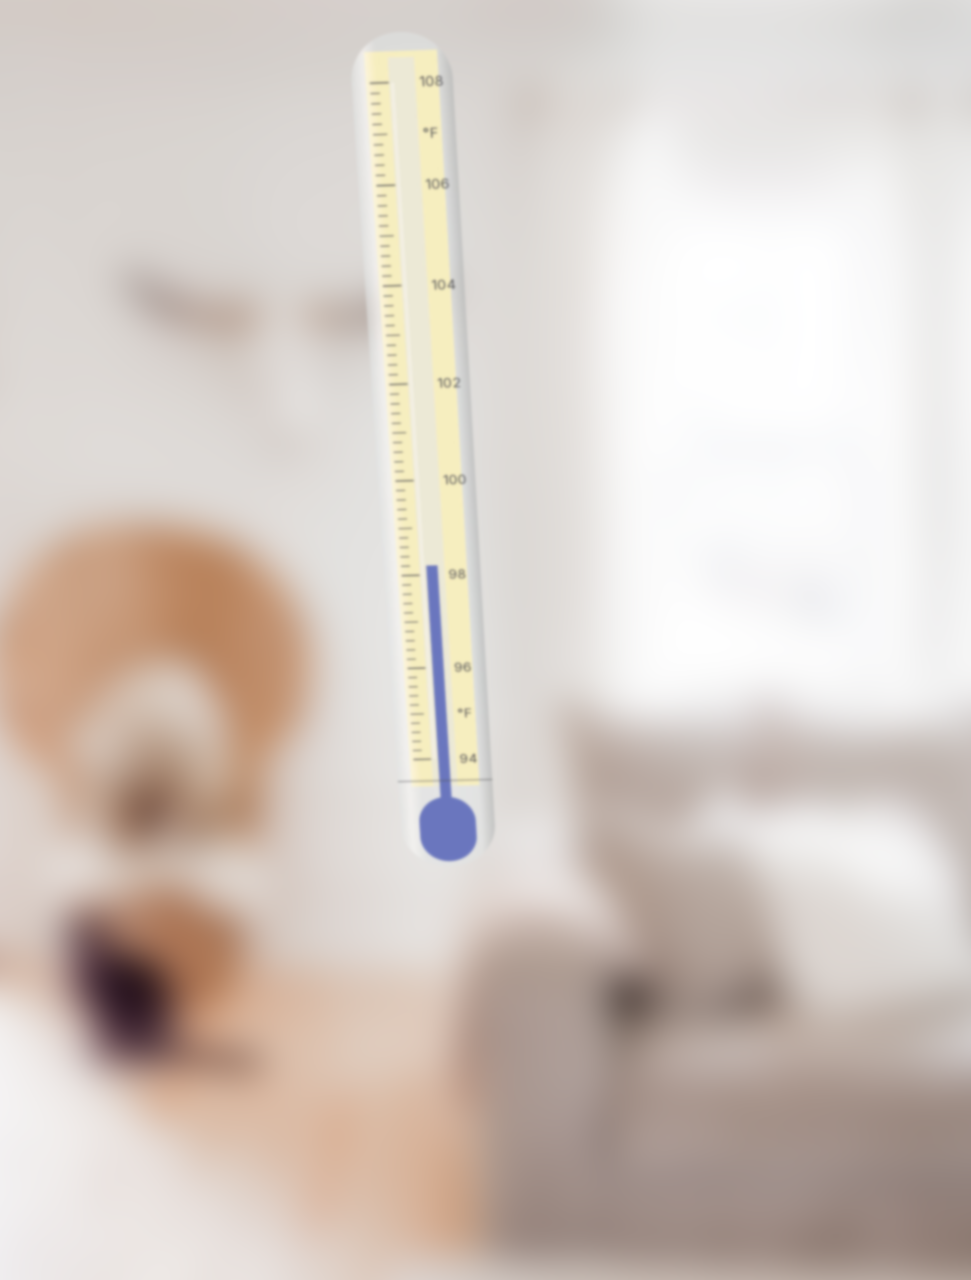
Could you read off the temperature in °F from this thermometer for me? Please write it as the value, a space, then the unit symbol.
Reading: 98.2 °F
